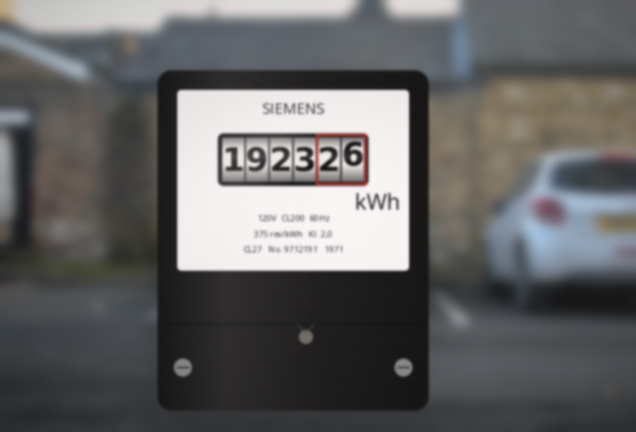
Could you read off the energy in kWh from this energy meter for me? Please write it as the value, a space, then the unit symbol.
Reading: 1923.26 kWh
